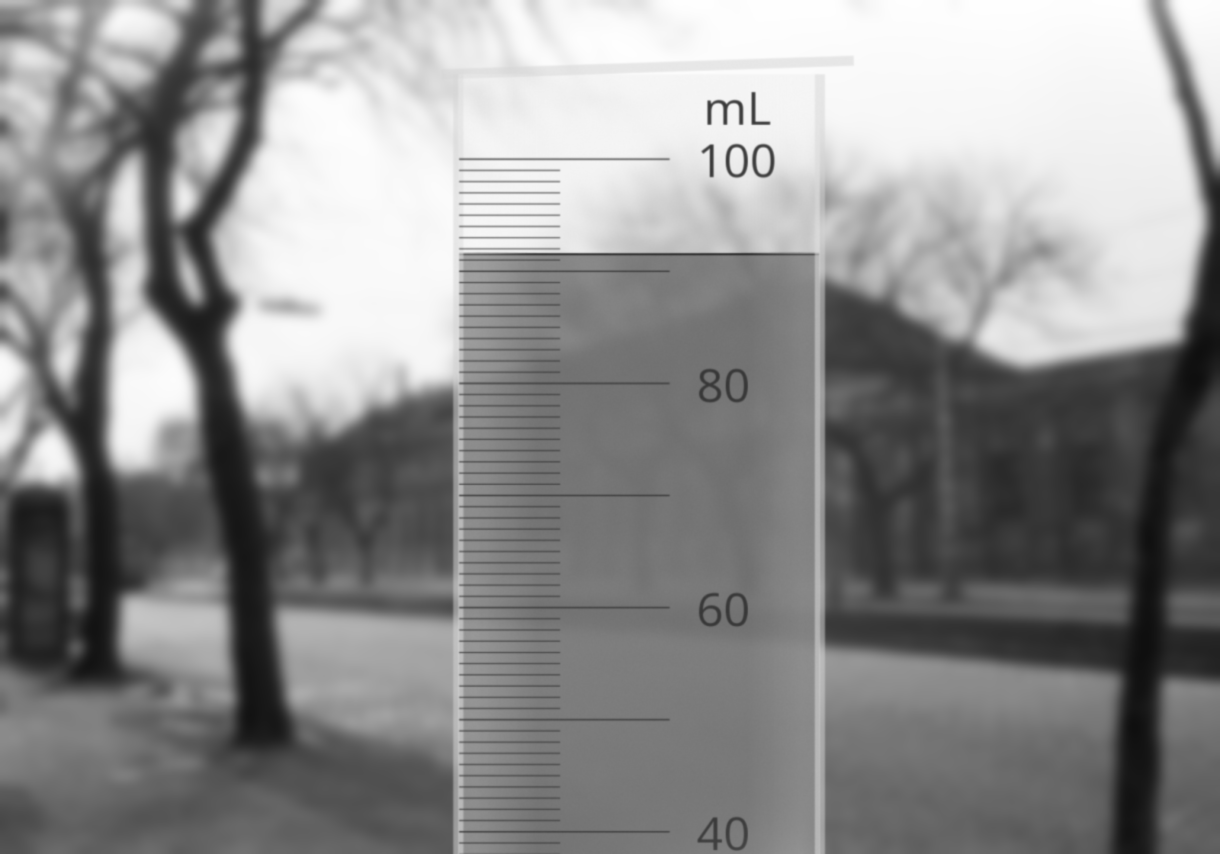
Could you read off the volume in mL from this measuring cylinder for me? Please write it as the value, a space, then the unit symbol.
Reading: 91.5 mL
